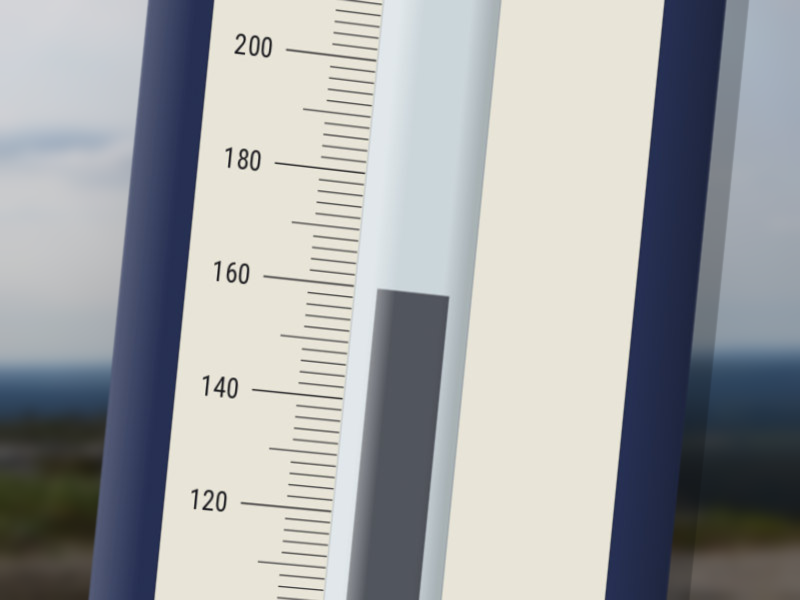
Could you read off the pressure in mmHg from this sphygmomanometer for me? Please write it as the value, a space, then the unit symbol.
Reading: 160 mmHg
